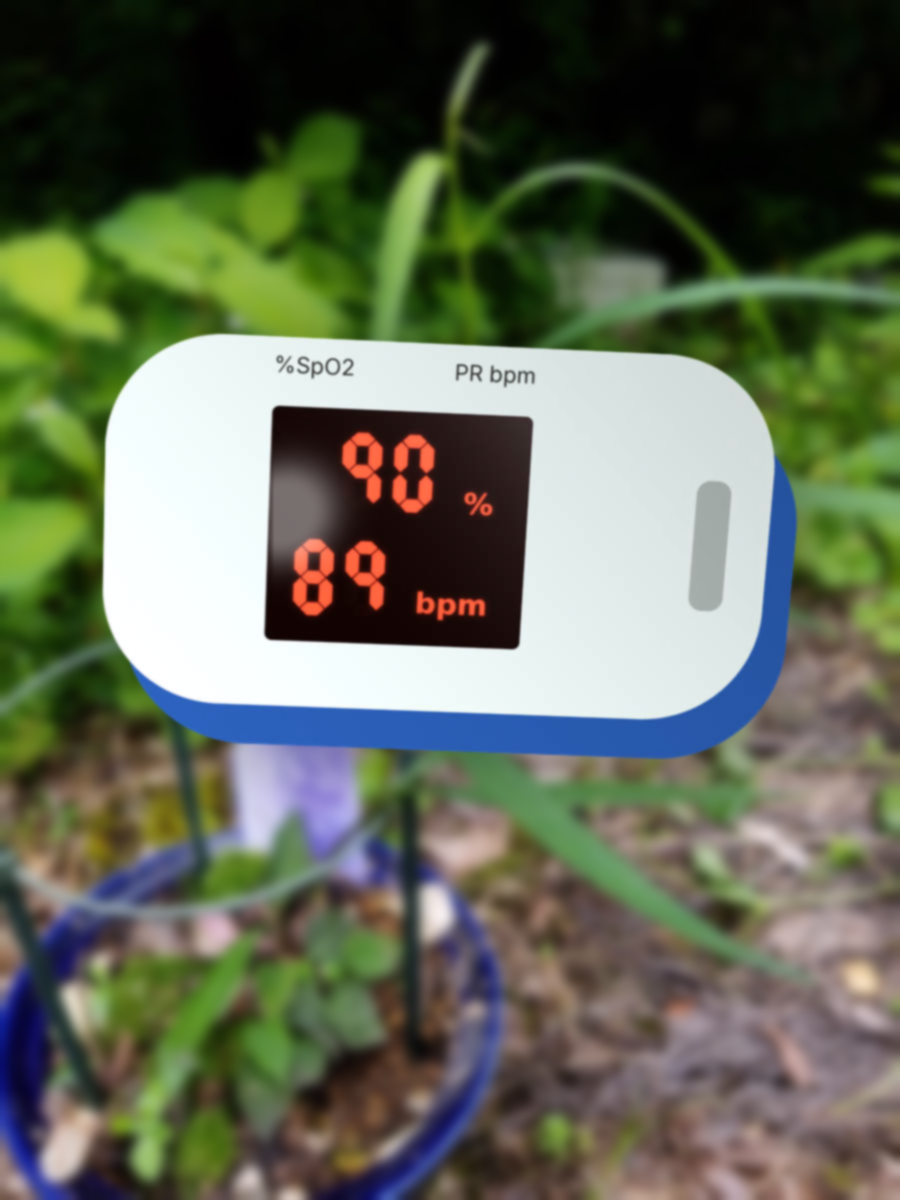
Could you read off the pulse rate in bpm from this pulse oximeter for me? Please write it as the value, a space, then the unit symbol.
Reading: 89 bpm
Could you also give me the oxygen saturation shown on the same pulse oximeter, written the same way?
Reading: 90 %
